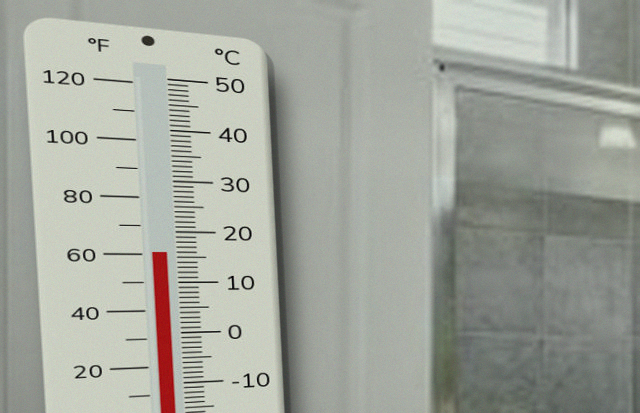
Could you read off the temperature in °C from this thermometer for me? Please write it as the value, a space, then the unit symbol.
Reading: 16 °C
